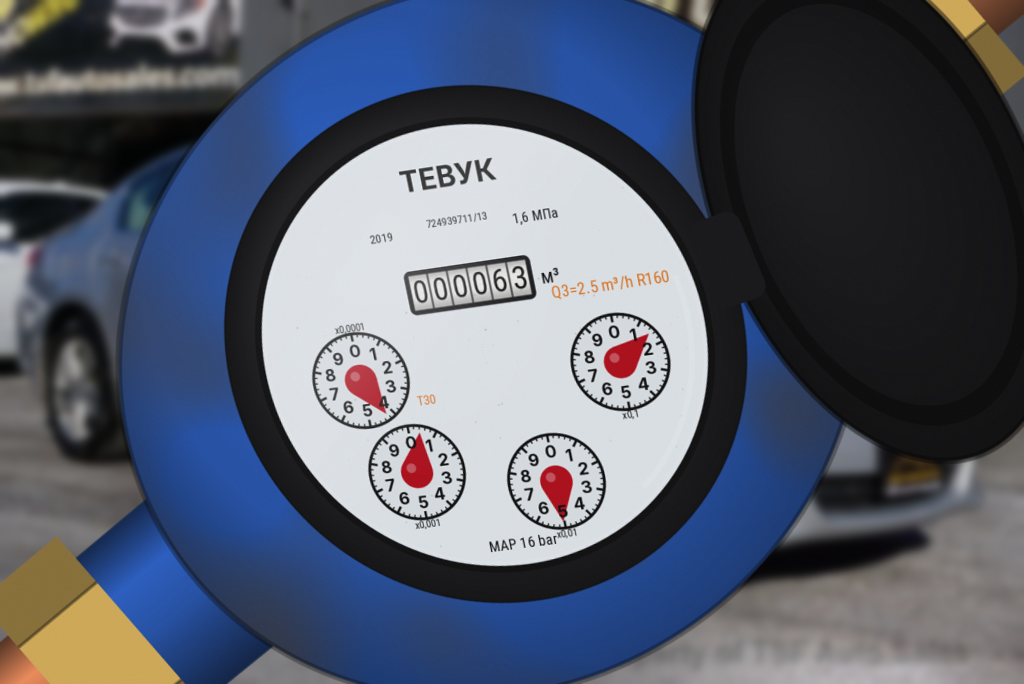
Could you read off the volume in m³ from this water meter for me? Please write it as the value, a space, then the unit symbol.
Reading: 63.1504 m³
